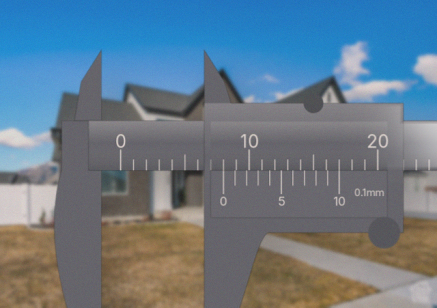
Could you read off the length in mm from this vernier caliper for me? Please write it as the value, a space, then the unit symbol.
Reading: 8.0 mm
